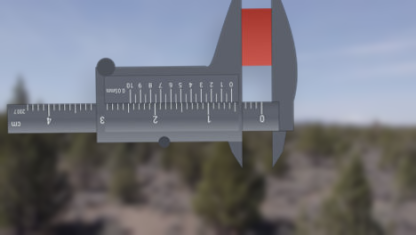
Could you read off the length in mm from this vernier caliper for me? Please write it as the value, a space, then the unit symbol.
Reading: 5.6 mm
